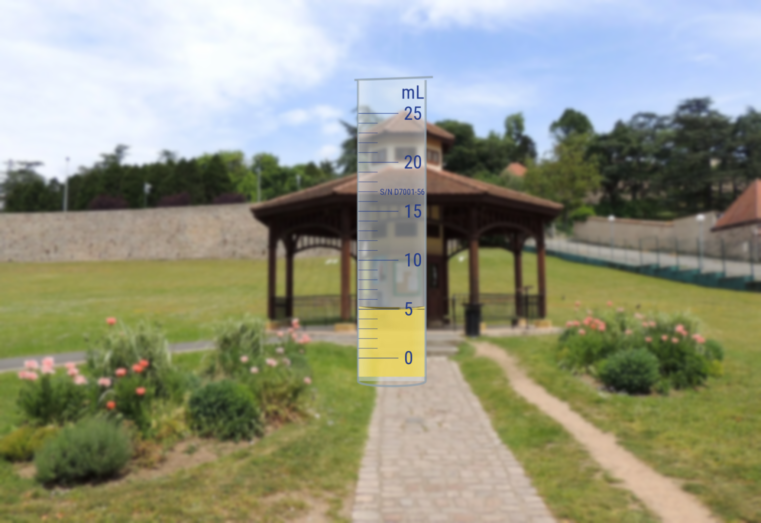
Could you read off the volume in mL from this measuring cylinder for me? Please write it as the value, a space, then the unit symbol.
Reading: 5 mL
